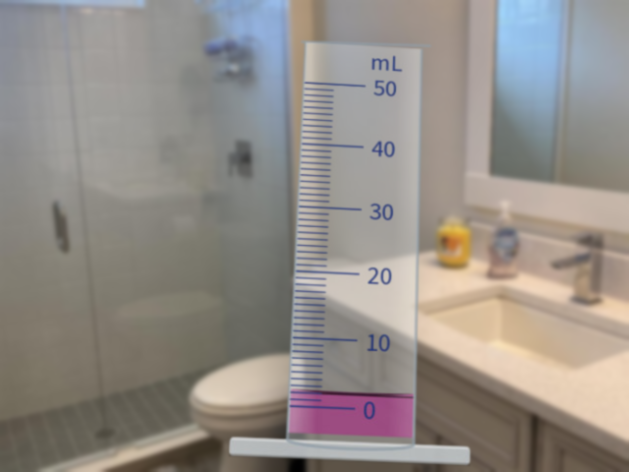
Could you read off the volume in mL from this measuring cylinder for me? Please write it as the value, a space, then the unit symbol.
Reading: 2 mL
